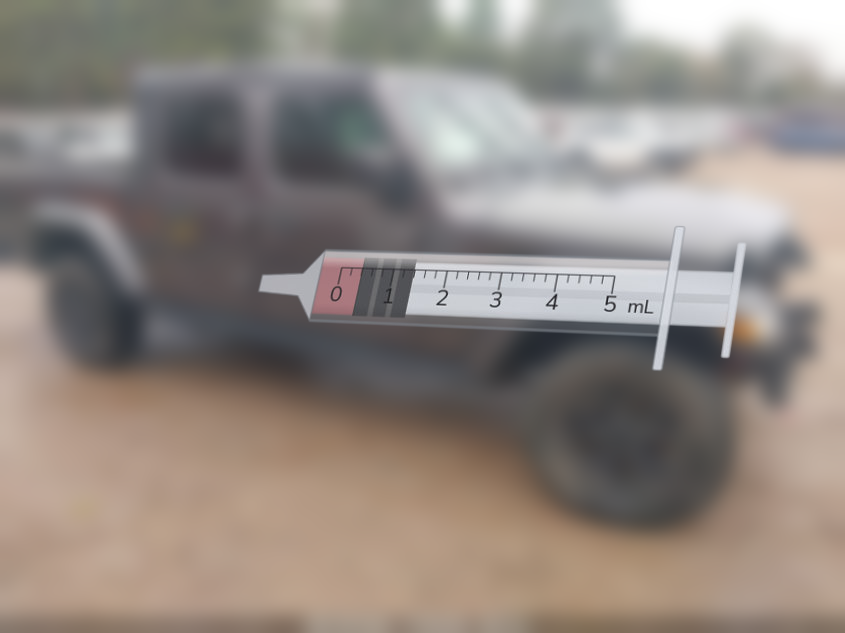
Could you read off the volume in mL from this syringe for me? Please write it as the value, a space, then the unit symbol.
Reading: 0.4 mL
